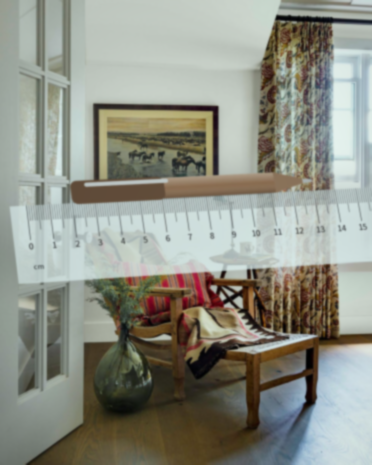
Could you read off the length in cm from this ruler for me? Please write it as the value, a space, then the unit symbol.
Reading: 11 cm
